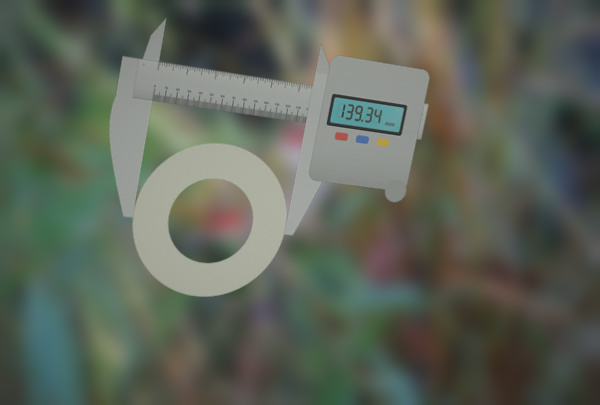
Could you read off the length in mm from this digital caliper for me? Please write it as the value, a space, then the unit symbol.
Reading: 139.34 mm
